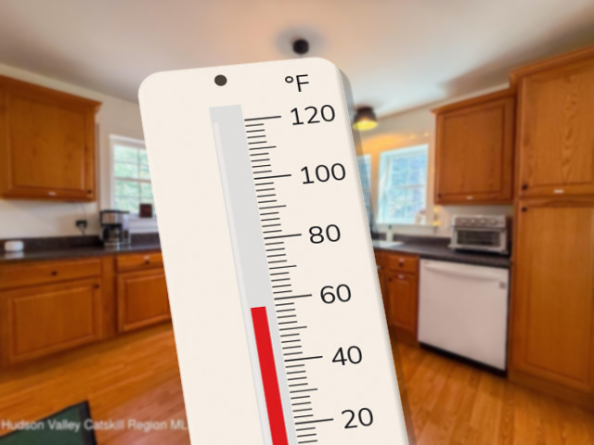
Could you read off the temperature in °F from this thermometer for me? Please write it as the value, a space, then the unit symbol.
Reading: 58 °F
